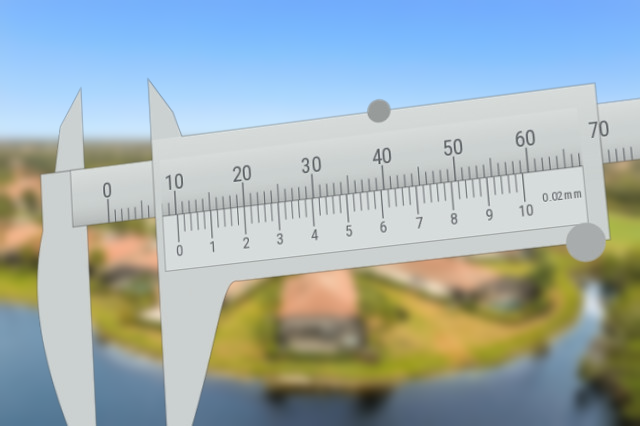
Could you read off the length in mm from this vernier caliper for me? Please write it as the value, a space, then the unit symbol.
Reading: 10.2 mm
